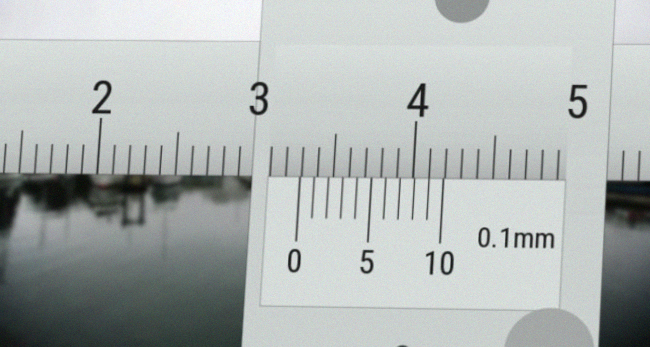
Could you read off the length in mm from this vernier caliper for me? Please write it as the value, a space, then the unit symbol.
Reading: 32.9 mm
